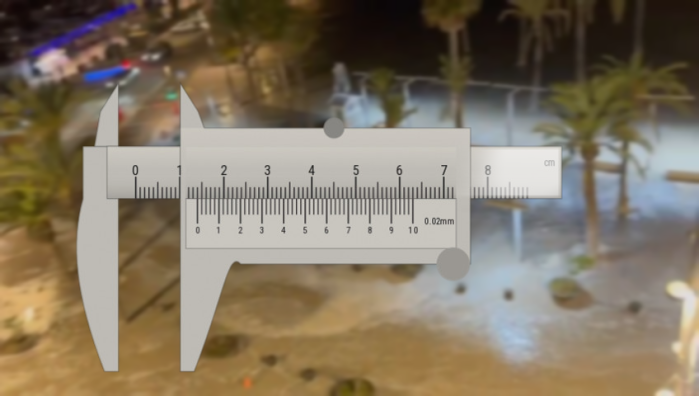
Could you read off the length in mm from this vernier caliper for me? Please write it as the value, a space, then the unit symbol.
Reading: 14.0 mm
